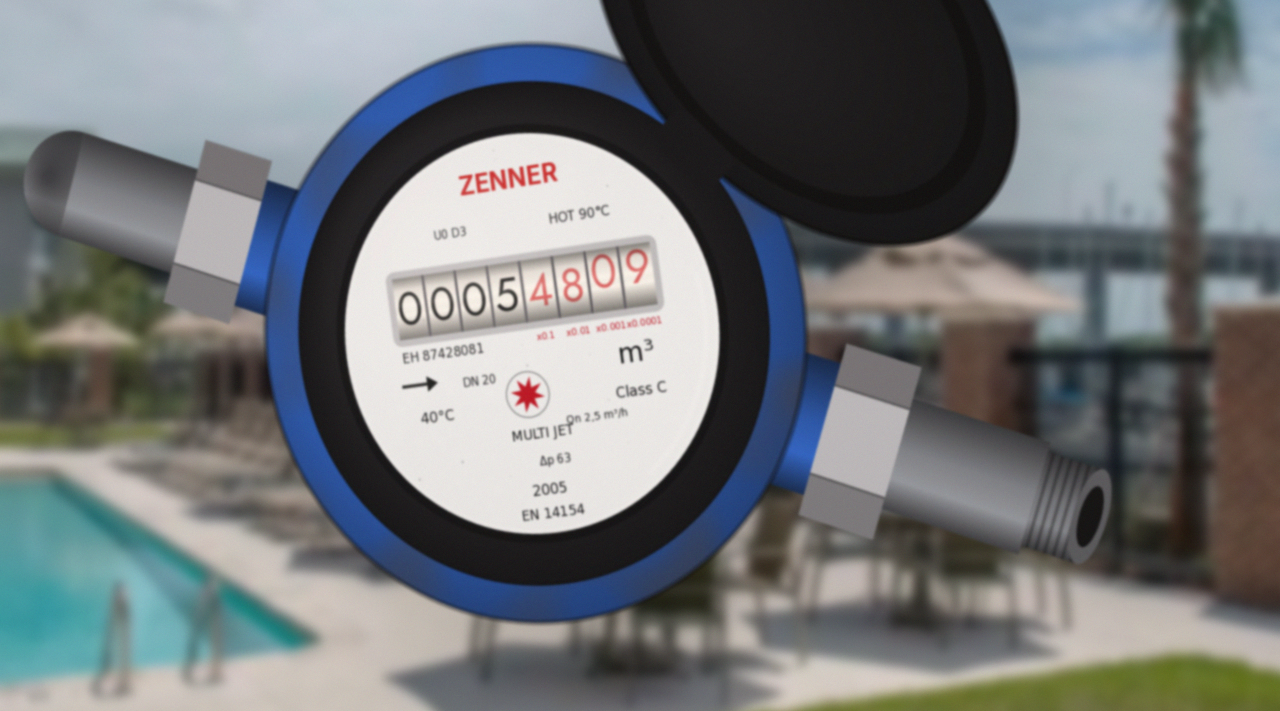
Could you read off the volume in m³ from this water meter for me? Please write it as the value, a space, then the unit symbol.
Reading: 5.4809 m³
